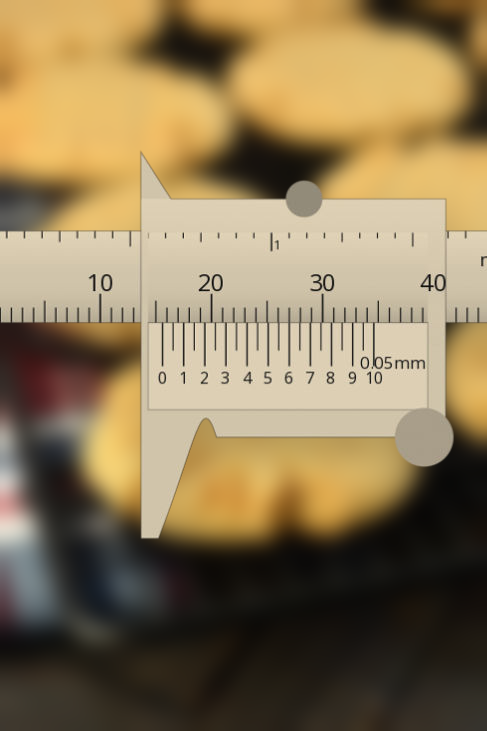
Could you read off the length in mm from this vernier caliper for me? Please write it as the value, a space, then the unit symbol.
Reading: 15.6 mm
